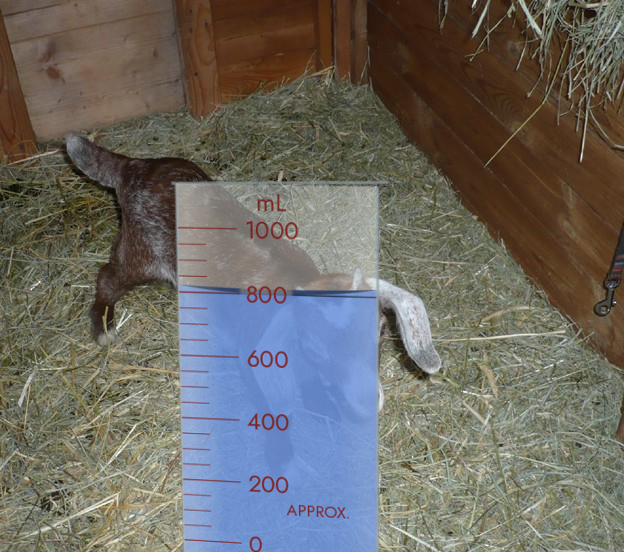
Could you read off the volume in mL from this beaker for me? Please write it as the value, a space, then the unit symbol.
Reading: 800 mL
